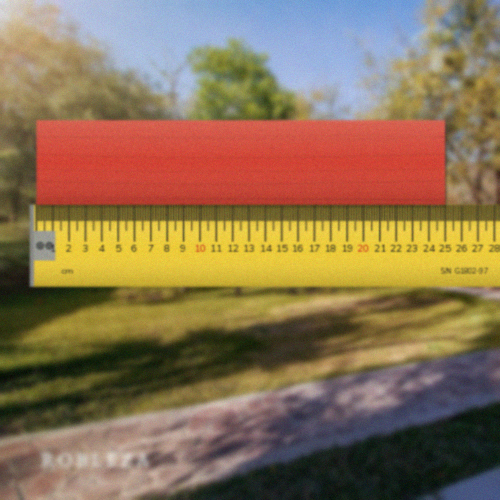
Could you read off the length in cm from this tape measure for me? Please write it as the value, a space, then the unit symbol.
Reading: 25 cm
